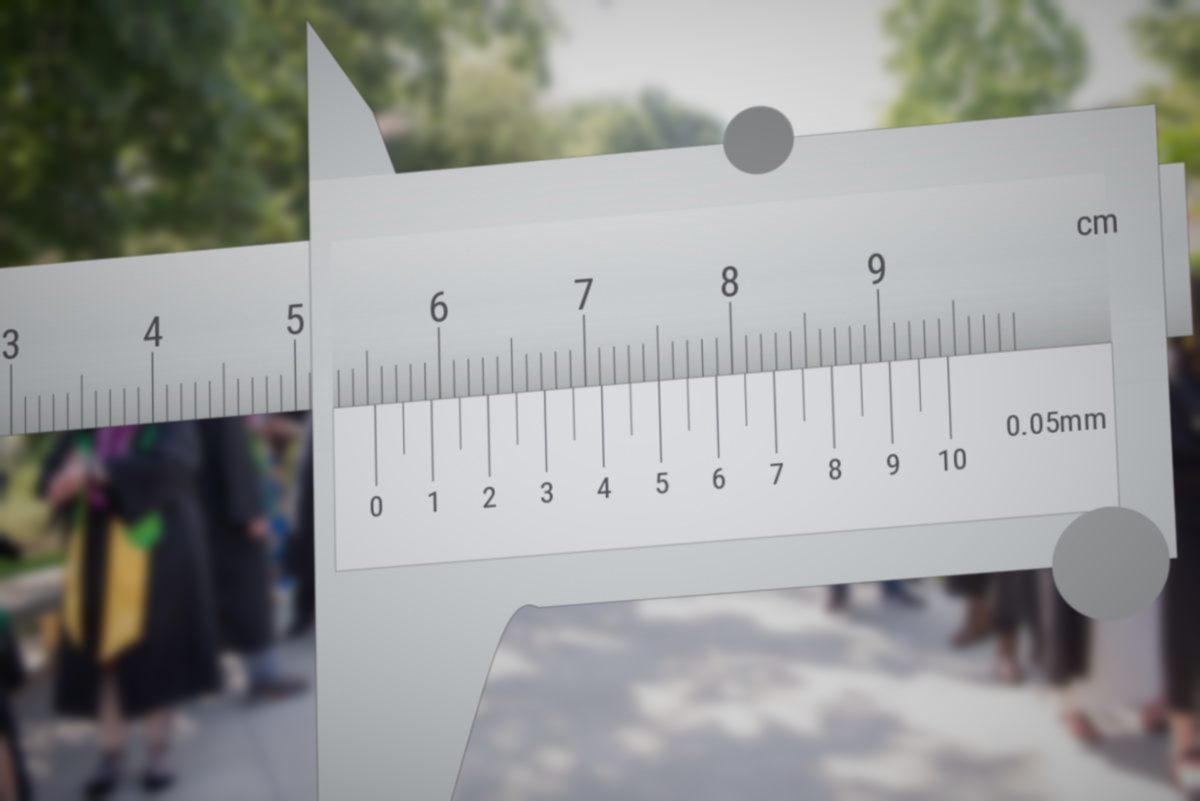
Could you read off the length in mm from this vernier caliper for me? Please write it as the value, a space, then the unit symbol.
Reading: 55.5 mm
